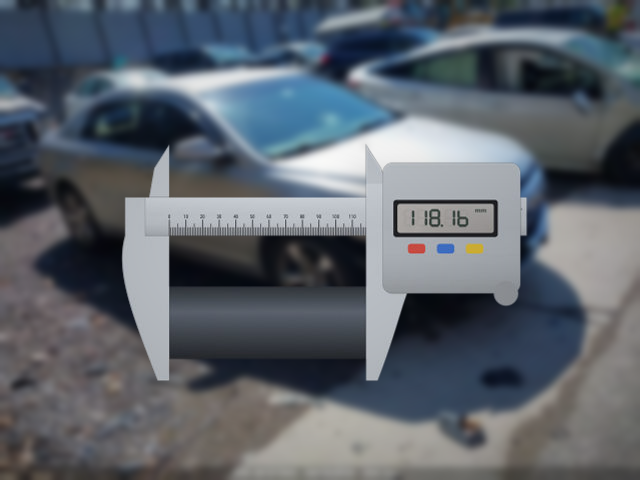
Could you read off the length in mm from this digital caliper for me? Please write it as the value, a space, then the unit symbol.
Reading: 118.16 mm
